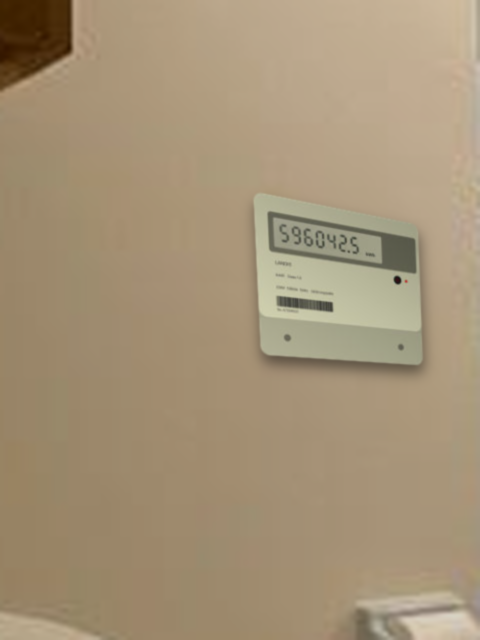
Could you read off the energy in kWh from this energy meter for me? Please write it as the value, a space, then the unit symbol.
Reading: 596042.5 kWh
